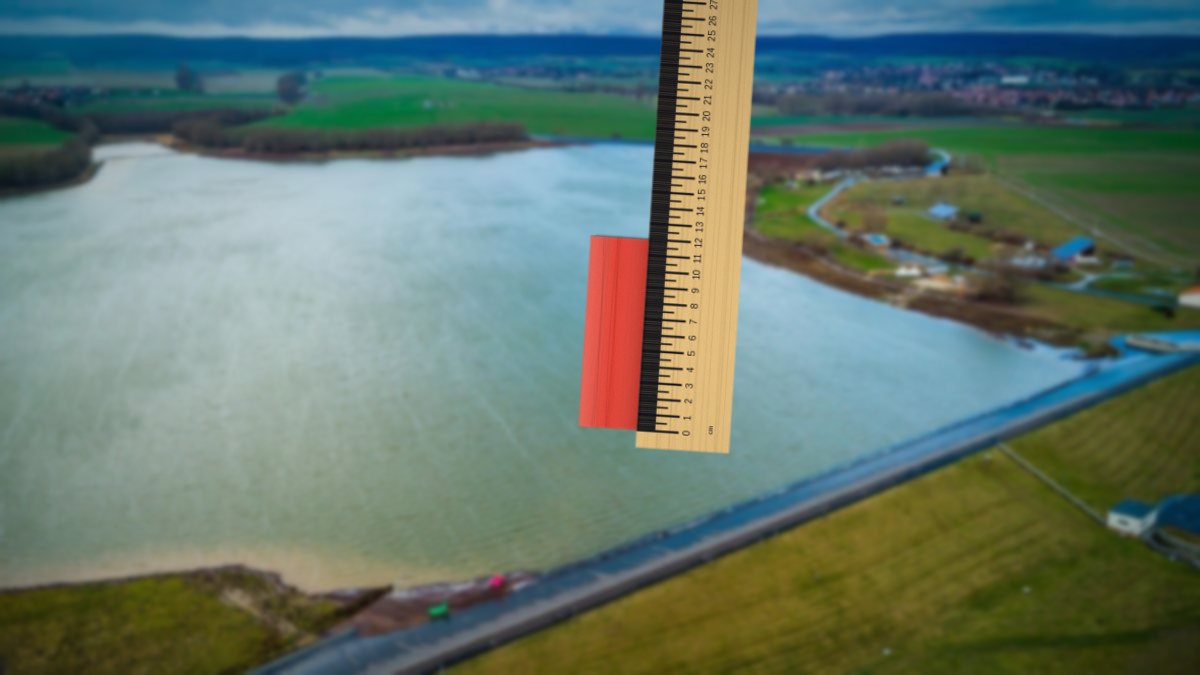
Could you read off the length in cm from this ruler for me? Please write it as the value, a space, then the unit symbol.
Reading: 12 cm
